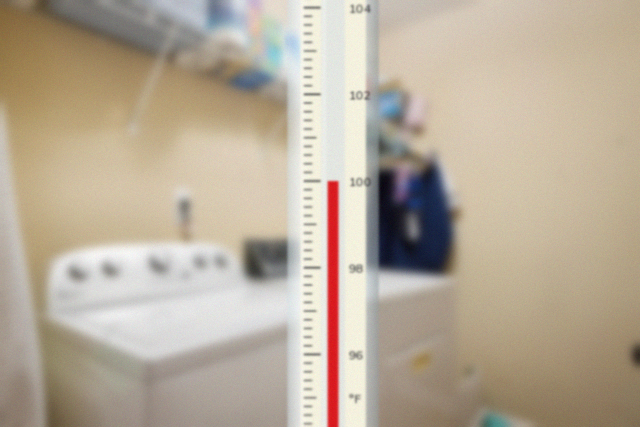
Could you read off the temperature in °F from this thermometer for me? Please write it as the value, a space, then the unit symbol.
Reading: 100 °F
